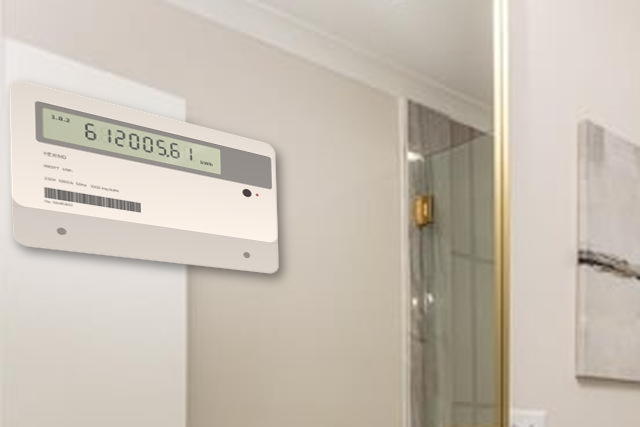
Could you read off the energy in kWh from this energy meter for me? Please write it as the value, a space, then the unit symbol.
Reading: 612005.61 kWh
